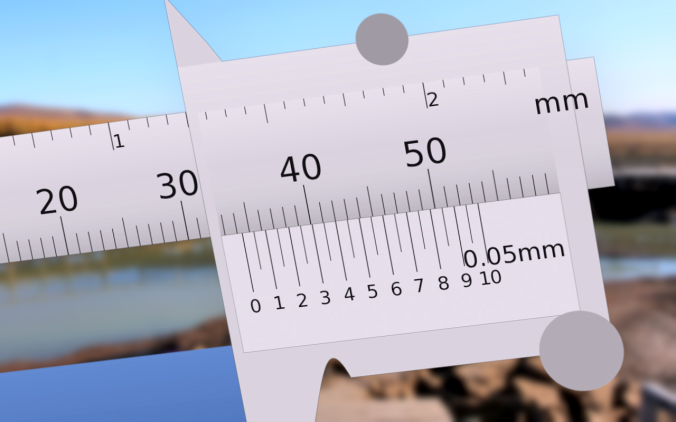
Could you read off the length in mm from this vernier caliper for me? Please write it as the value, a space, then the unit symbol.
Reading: 34.4 mm
